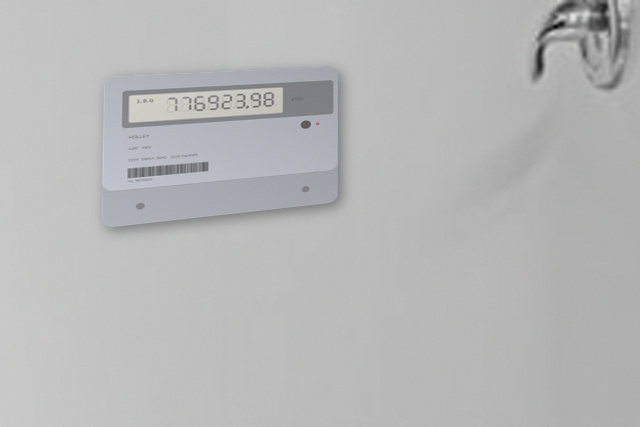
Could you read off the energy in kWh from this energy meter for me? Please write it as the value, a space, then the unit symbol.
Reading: 776923.98 kWh
